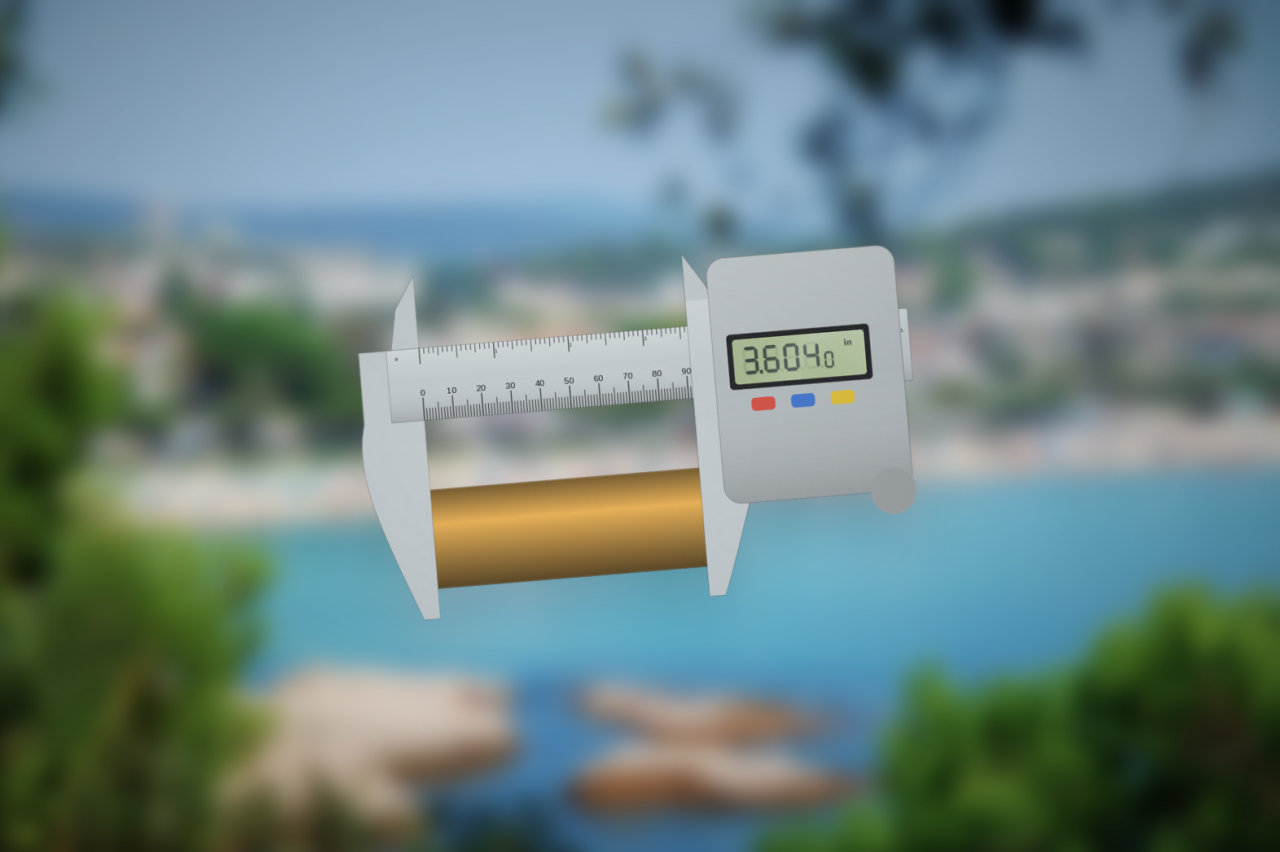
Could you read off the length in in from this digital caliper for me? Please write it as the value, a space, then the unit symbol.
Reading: 3.6040 in
